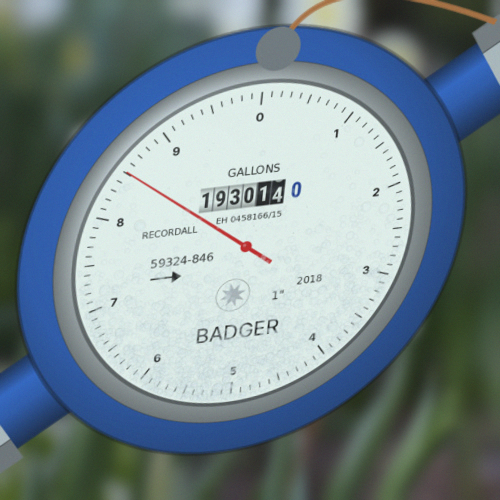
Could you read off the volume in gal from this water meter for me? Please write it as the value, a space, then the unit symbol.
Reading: 1930138.5 gal
